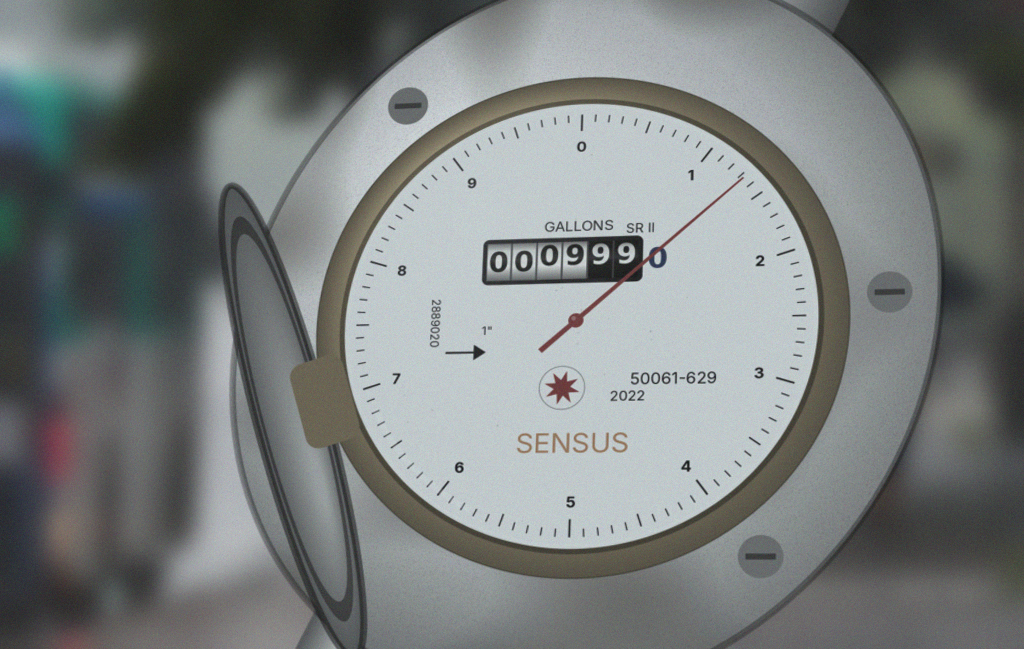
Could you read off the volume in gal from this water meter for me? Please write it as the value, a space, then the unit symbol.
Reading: 9991.3 gal
